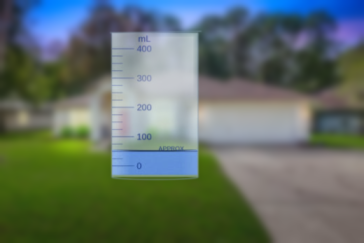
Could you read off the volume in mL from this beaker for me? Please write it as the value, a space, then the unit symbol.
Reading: 50 mL
